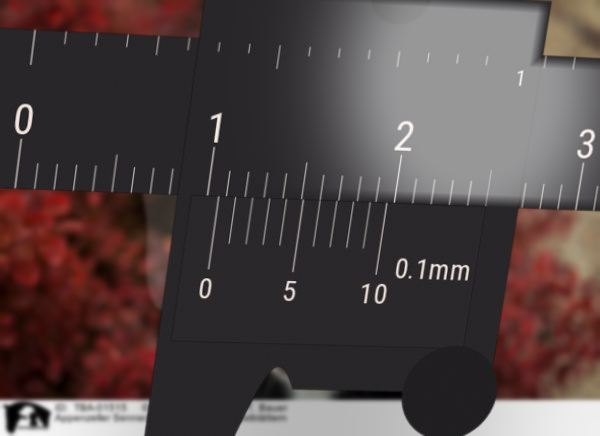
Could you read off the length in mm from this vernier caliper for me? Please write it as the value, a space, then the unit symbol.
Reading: 10.6 mm
